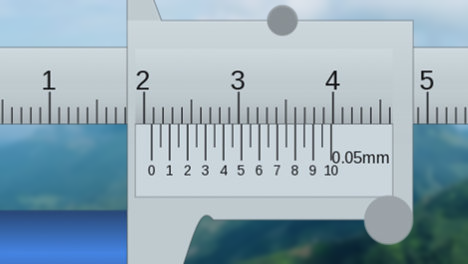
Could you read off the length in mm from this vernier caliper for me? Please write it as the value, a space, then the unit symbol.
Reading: 20.8 mm
